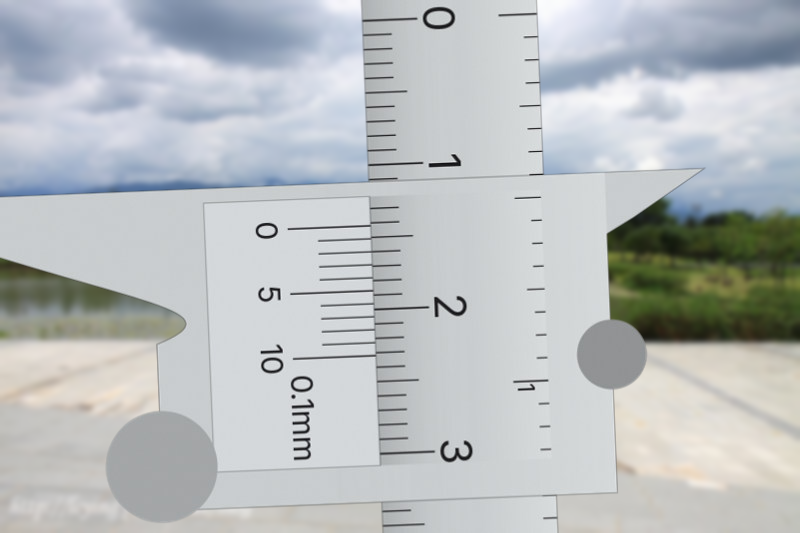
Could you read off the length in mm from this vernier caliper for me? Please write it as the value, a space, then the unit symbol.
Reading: 14.2 mm
